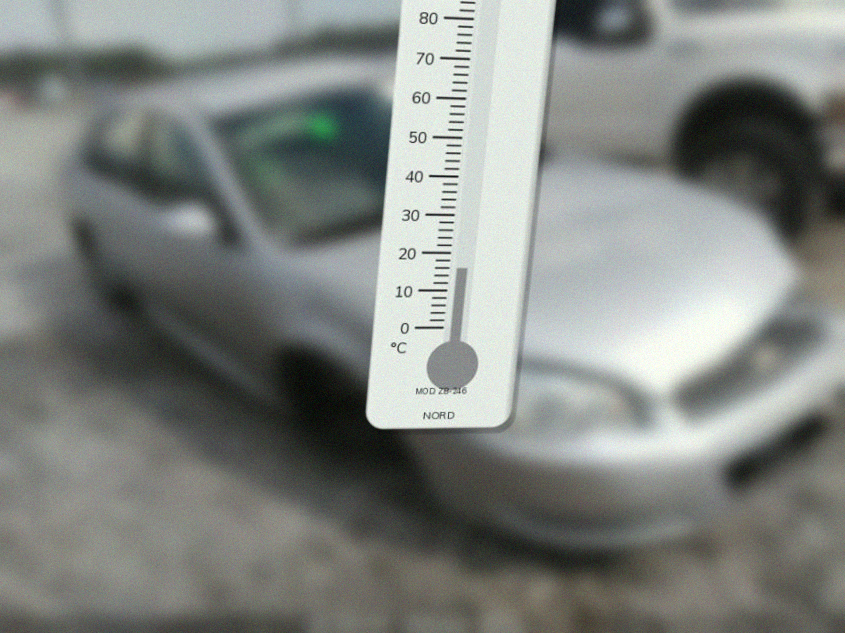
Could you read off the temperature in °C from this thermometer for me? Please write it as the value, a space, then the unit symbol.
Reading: 16 °C
